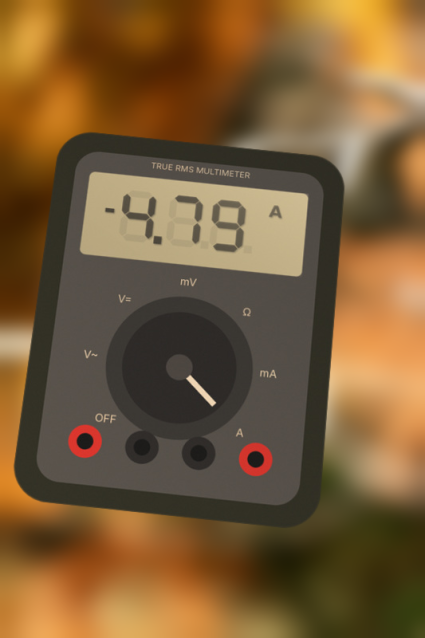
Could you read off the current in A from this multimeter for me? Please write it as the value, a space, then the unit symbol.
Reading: -4.79 A
